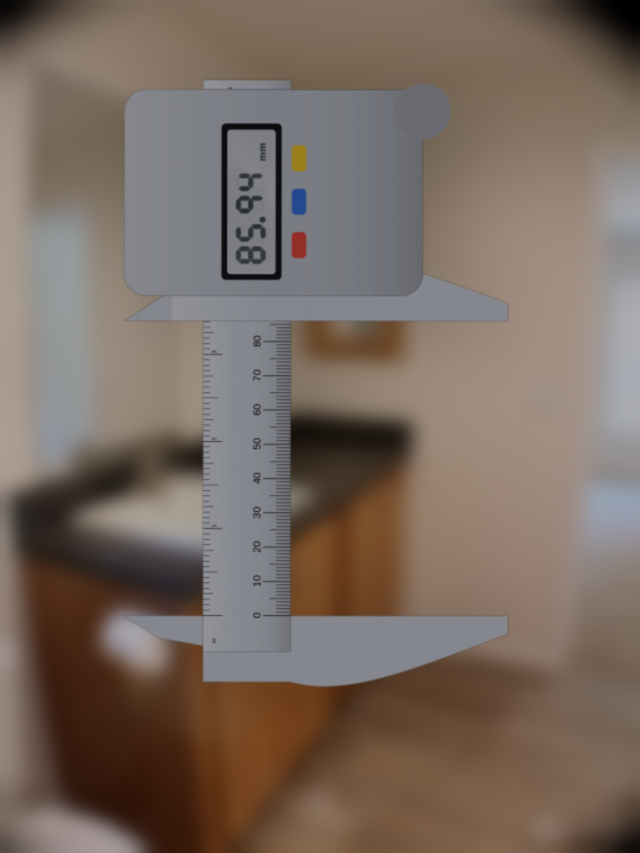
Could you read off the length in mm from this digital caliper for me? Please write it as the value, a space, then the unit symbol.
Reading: 85.94 mm
